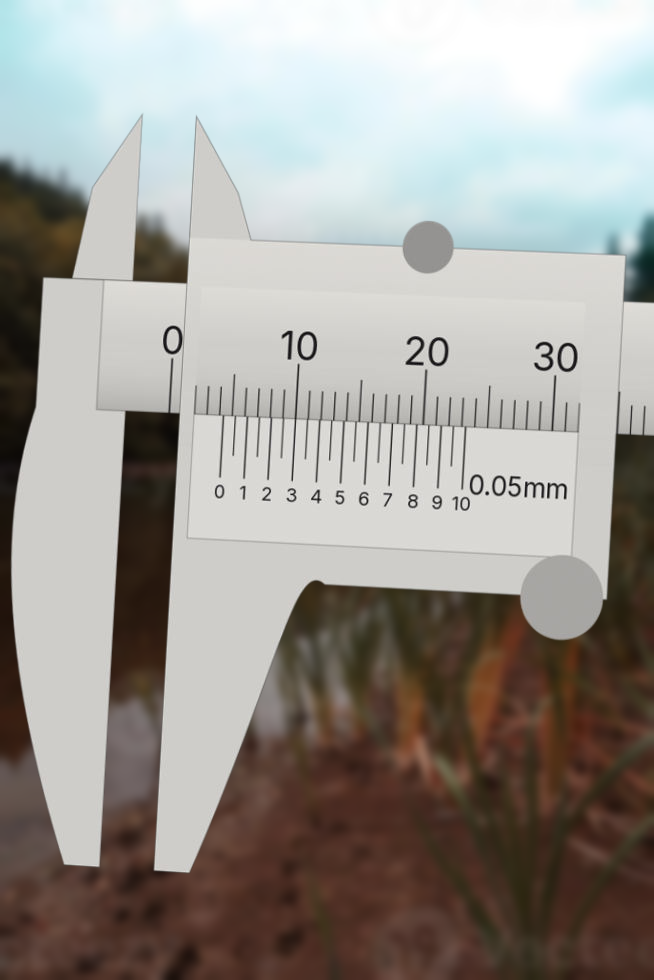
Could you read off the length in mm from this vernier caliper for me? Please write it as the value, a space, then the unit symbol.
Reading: 4.3 mm
